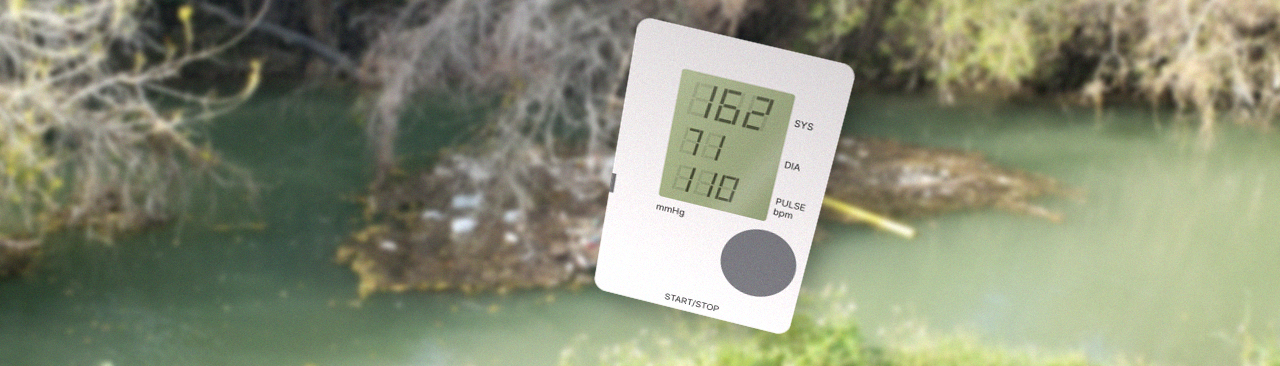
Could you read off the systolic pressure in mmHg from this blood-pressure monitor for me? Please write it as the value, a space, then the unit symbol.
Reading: 162 mmHg
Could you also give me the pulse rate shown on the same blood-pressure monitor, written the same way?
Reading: 110 bpm
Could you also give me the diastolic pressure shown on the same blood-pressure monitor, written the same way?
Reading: 71 mmHg
